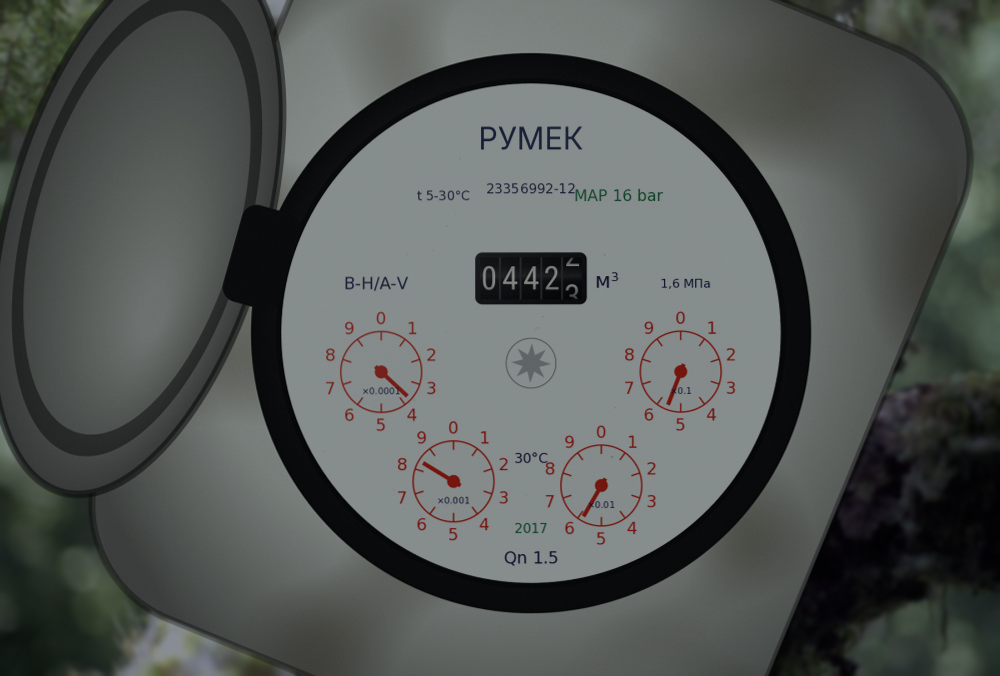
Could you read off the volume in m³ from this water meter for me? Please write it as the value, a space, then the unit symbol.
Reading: 4422.5583 m³
